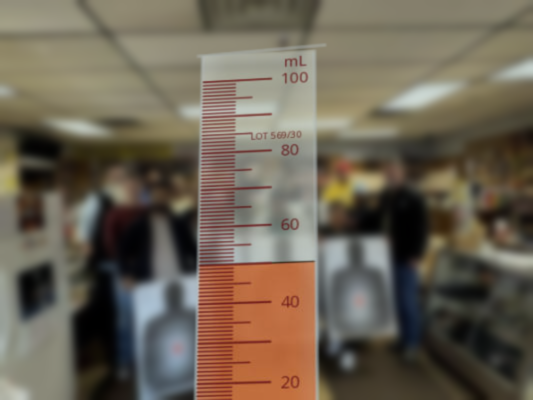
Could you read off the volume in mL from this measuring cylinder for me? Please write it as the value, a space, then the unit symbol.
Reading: 50 mL
